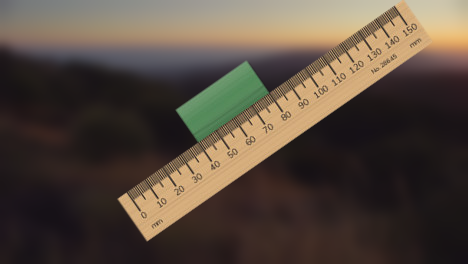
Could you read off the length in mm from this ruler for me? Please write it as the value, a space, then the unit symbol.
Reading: 40 mm
